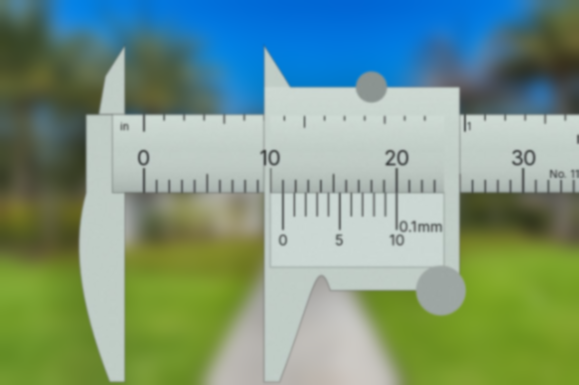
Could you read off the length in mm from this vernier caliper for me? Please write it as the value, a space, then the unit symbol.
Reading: 11.0 mm
